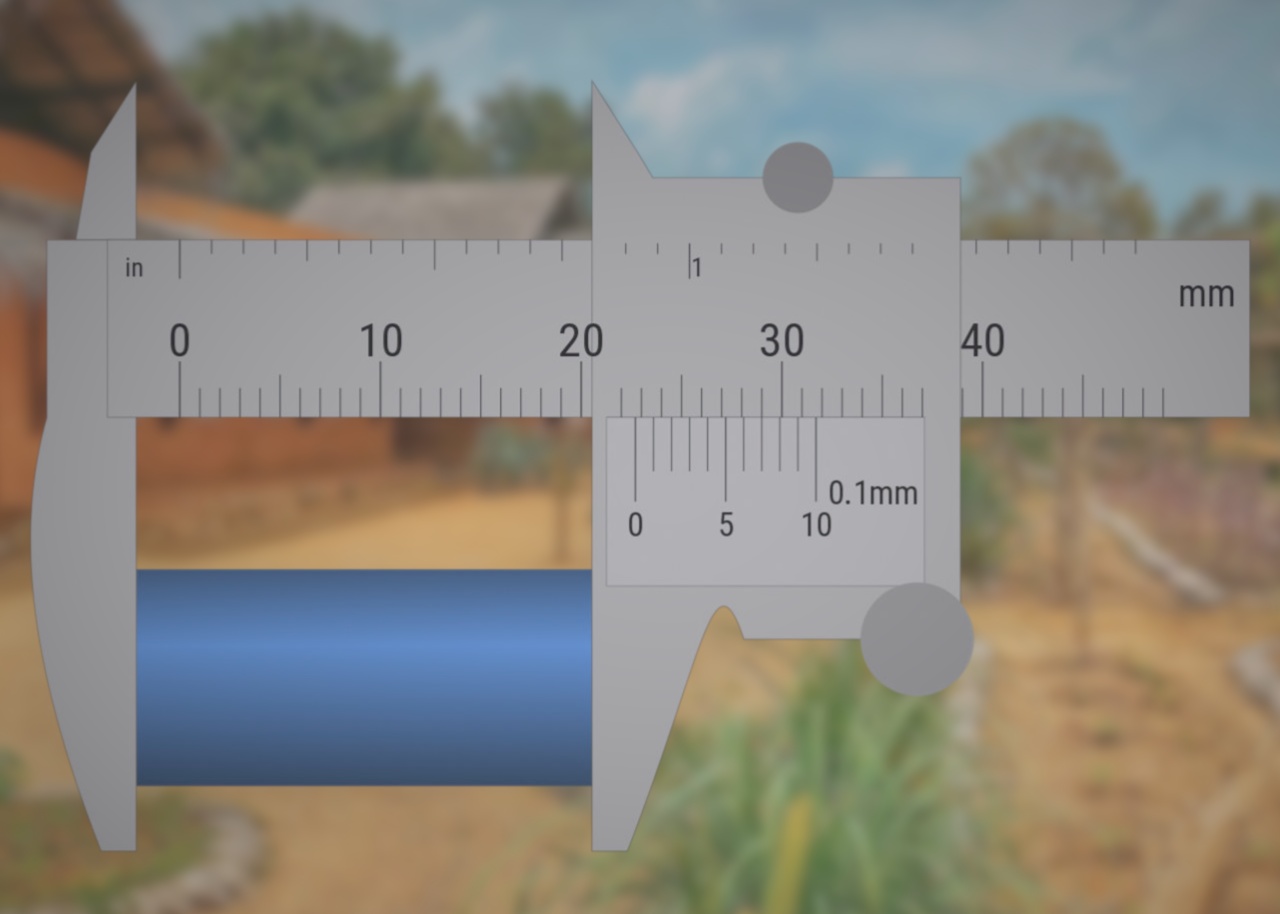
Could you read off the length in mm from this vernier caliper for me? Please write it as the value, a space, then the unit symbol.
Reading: 22.7 mm
